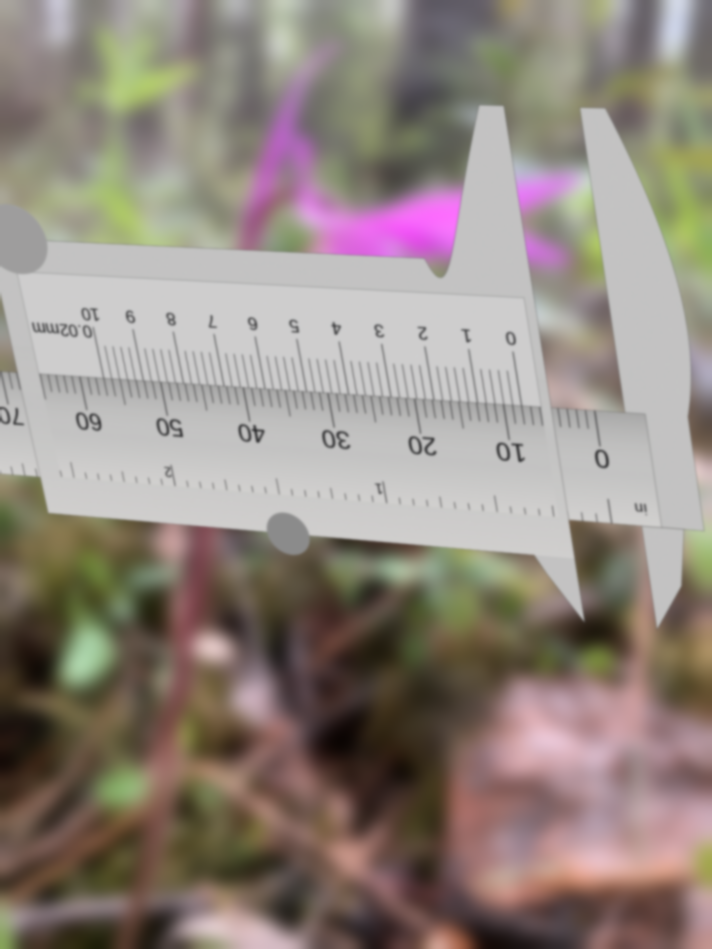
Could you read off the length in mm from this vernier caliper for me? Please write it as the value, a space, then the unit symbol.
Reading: 8.0 mm
